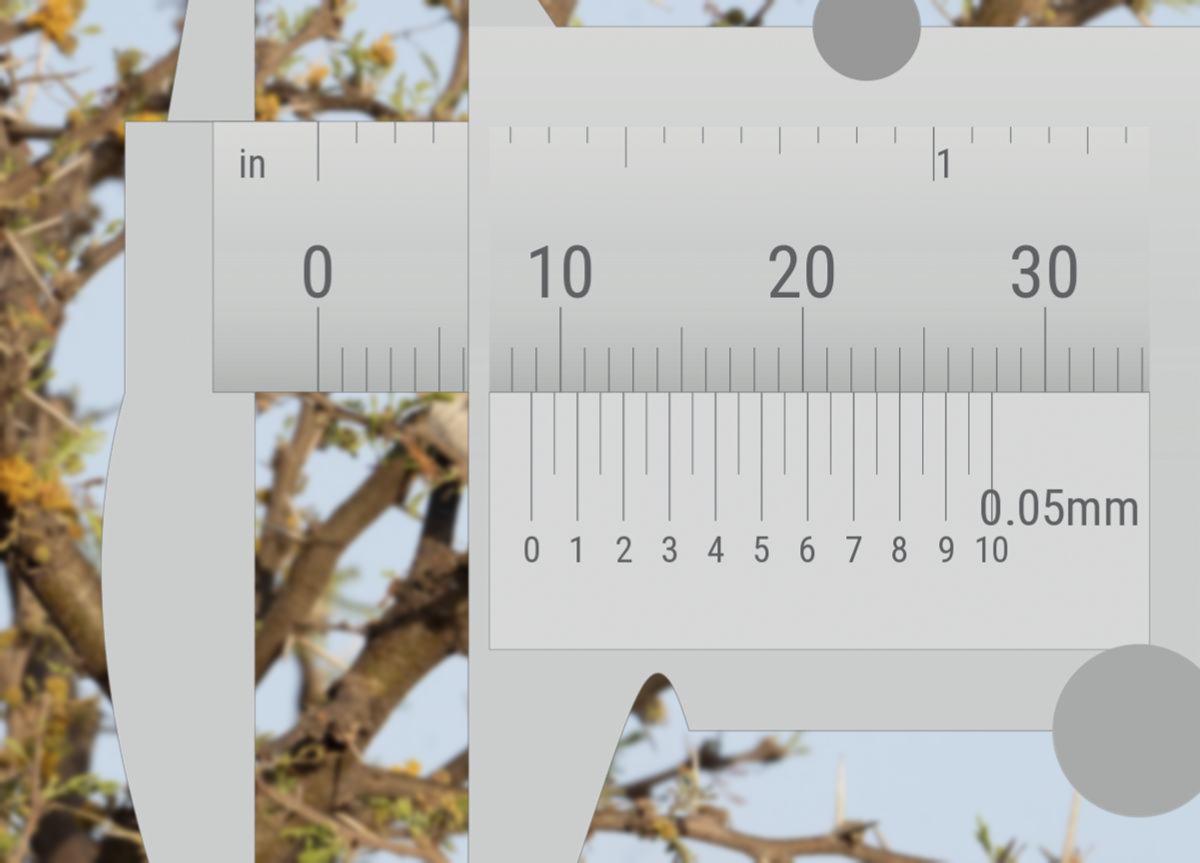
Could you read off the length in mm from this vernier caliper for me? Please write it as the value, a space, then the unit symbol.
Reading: 8.8 mm
